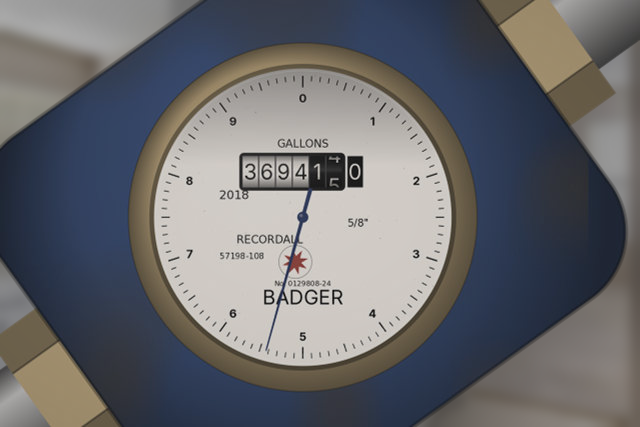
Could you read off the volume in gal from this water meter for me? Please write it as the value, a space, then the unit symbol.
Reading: 3694145.4 gal
